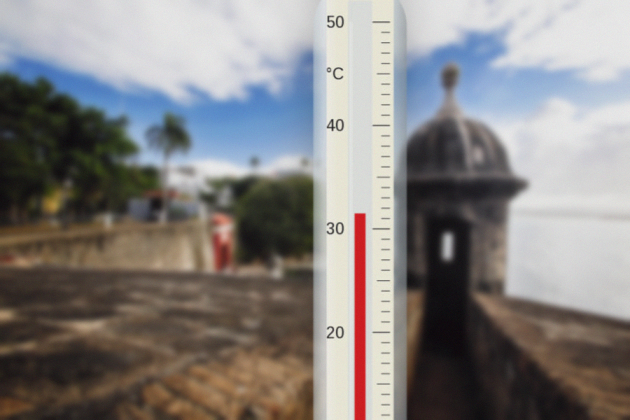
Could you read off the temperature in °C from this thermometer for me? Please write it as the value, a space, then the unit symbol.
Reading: 31.5 °C
